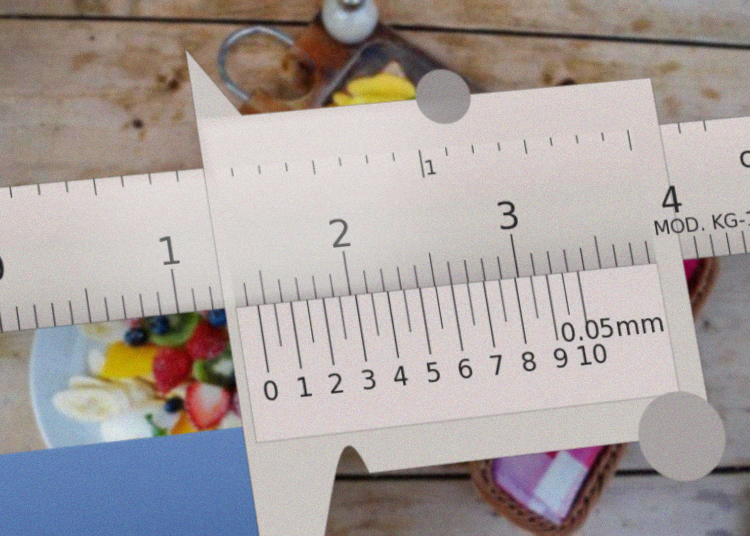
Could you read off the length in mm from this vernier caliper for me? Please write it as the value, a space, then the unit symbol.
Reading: 14.6 mm
